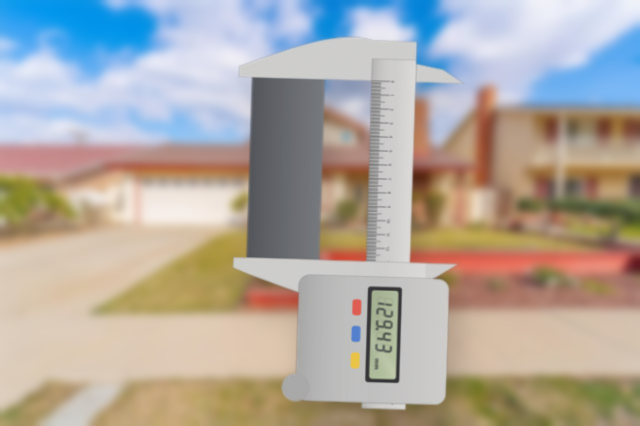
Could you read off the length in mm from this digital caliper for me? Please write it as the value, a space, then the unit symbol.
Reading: 129.43 mm
